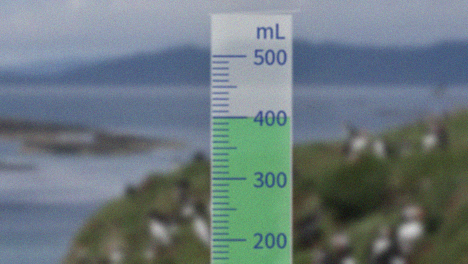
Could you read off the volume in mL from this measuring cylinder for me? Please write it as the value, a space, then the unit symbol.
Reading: 400 mL
